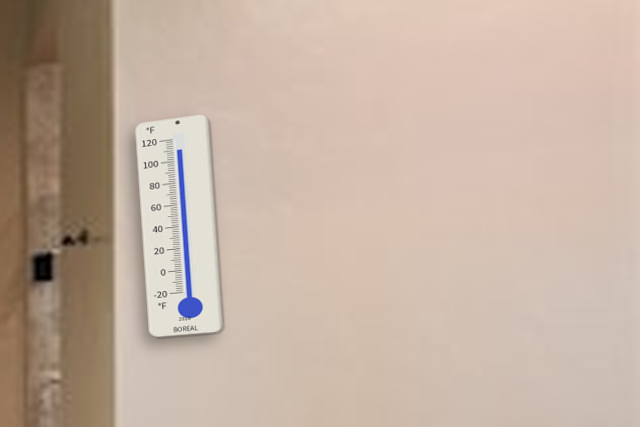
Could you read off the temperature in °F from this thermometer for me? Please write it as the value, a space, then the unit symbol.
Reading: 110 °F
